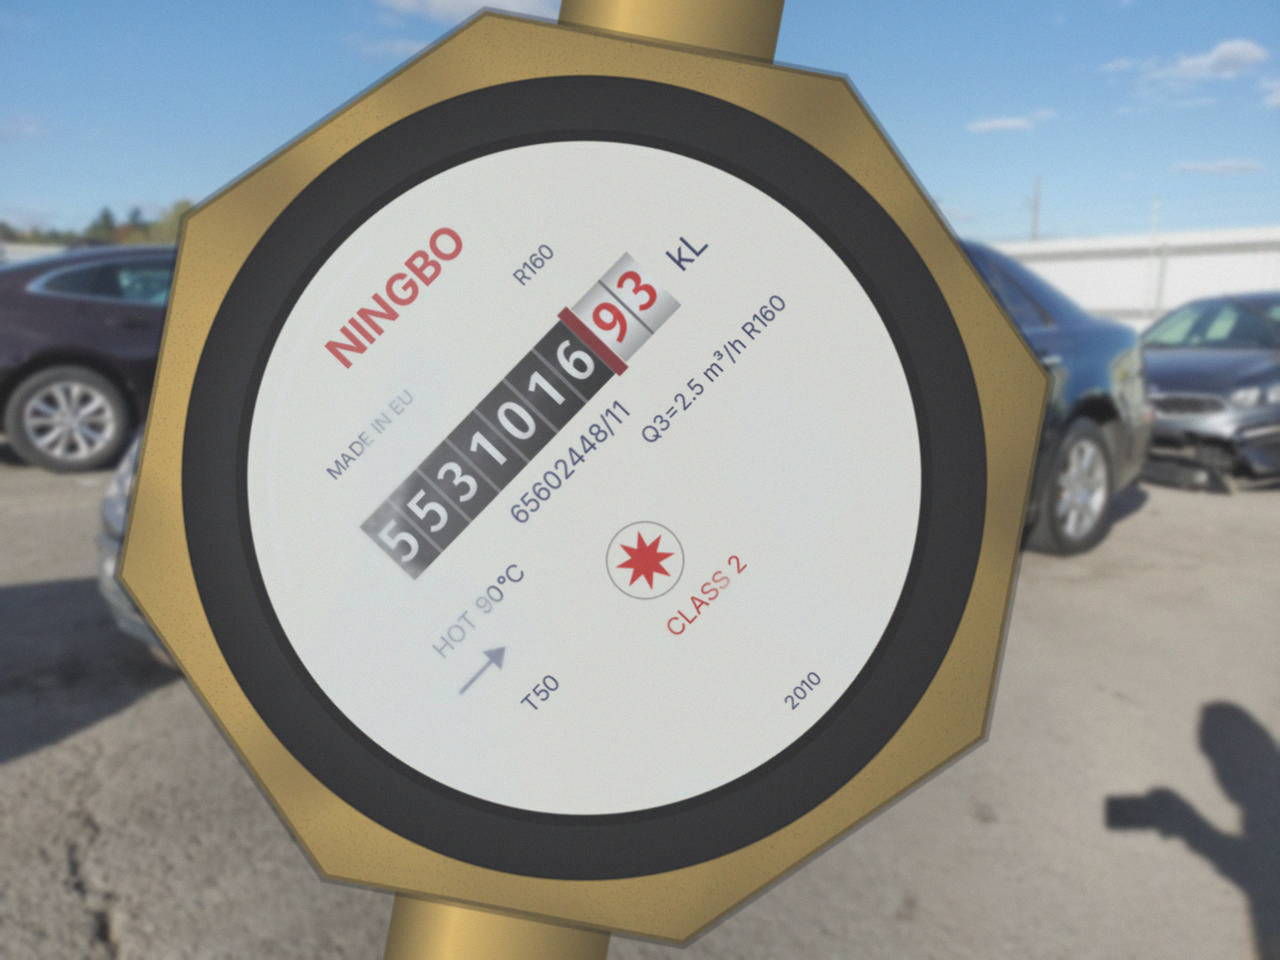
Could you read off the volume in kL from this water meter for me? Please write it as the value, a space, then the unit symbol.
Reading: 5531016.93 kL
